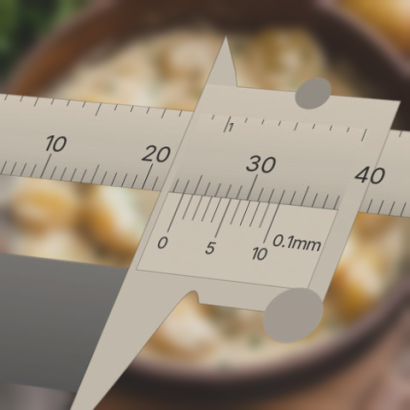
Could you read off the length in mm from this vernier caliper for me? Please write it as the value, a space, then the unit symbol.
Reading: 24.0 mm
